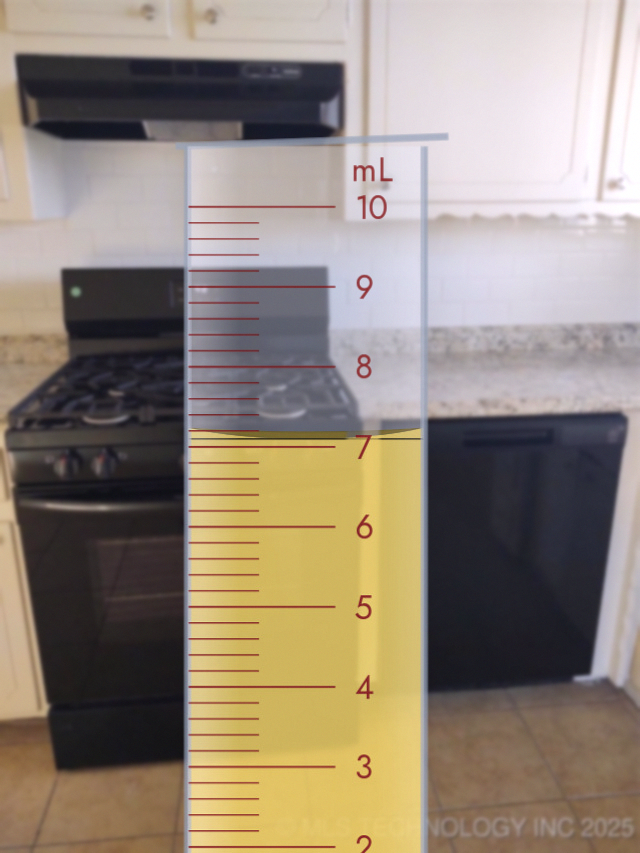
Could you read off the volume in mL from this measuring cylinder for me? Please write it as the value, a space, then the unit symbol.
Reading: 7.1 mL
